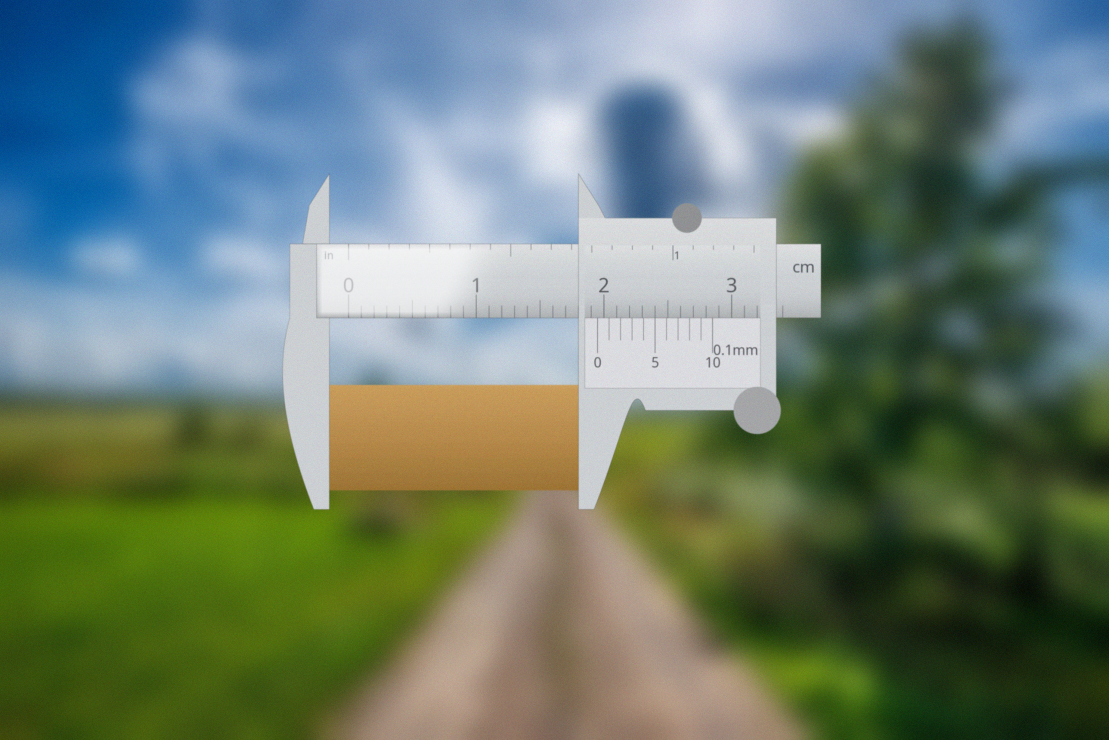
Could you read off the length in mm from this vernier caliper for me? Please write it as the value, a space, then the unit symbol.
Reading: 19.5 mm
